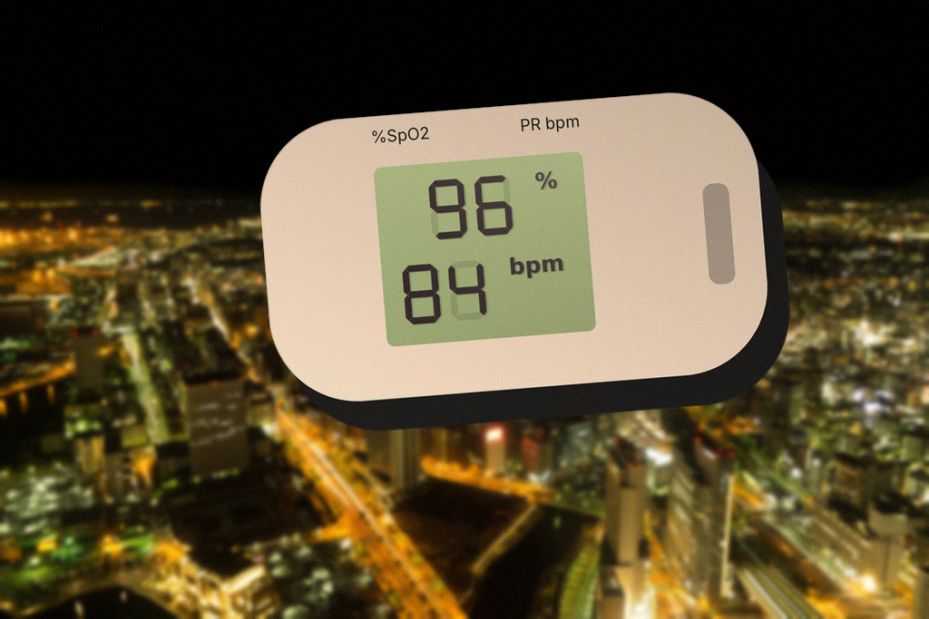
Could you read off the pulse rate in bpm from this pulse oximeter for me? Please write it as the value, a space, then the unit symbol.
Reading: 84 bpm
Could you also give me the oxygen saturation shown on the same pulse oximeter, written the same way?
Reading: 96 %
